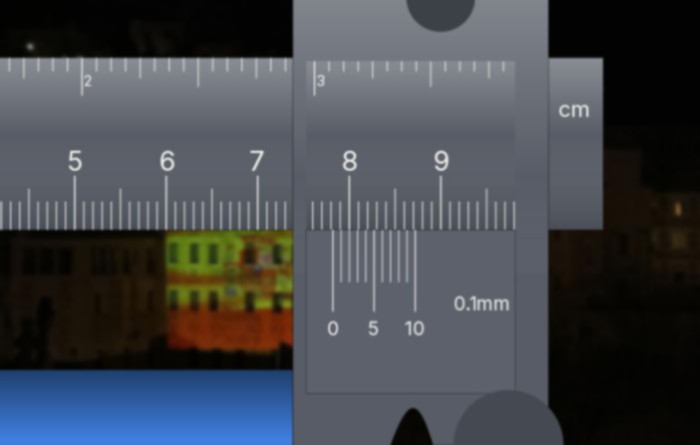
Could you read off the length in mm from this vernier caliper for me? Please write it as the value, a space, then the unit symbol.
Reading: 78.2 mm
